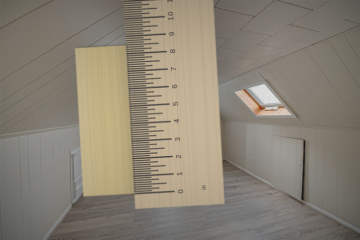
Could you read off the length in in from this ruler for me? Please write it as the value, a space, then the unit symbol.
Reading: 8.5 in
